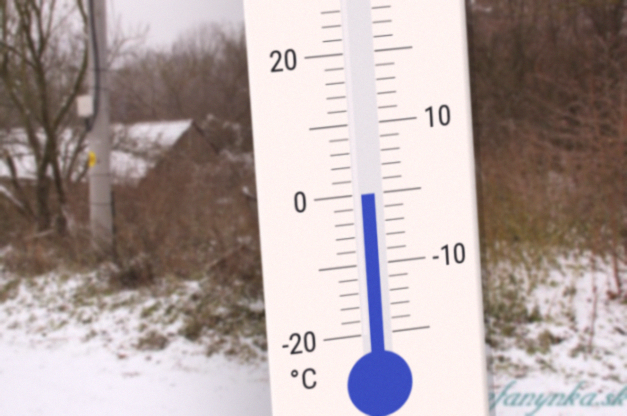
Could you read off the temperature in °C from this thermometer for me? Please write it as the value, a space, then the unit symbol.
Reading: 0 °C
